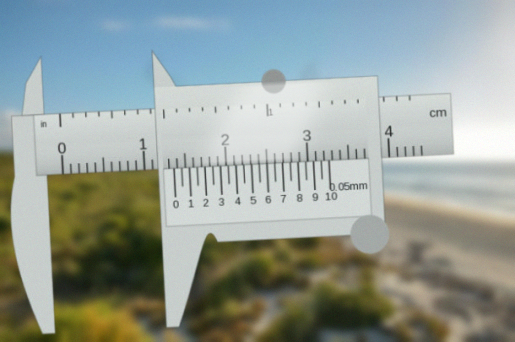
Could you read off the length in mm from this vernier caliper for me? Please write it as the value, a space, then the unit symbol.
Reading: 13.6 mm
